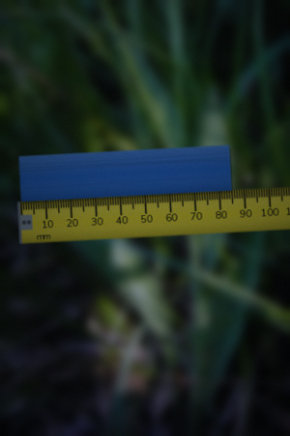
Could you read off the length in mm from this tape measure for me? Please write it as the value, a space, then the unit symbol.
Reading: 85 mm
